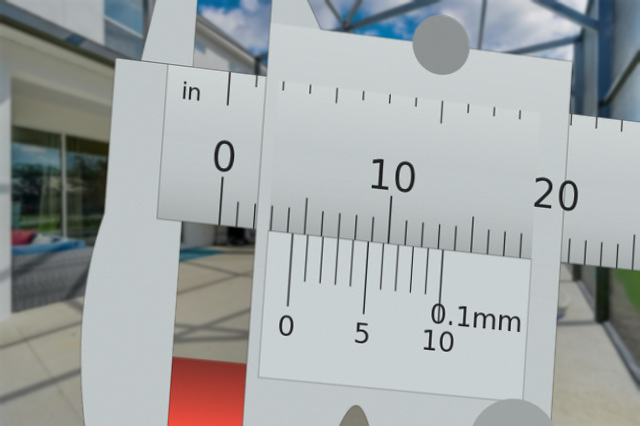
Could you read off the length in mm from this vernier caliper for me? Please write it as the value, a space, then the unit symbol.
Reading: 4.3 mm
